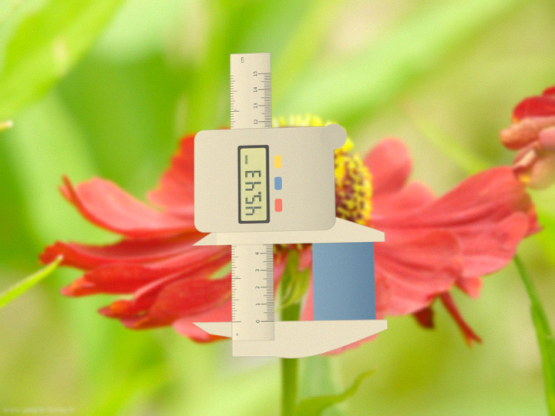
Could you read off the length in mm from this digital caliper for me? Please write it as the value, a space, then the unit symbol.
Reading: 45.43 mm
